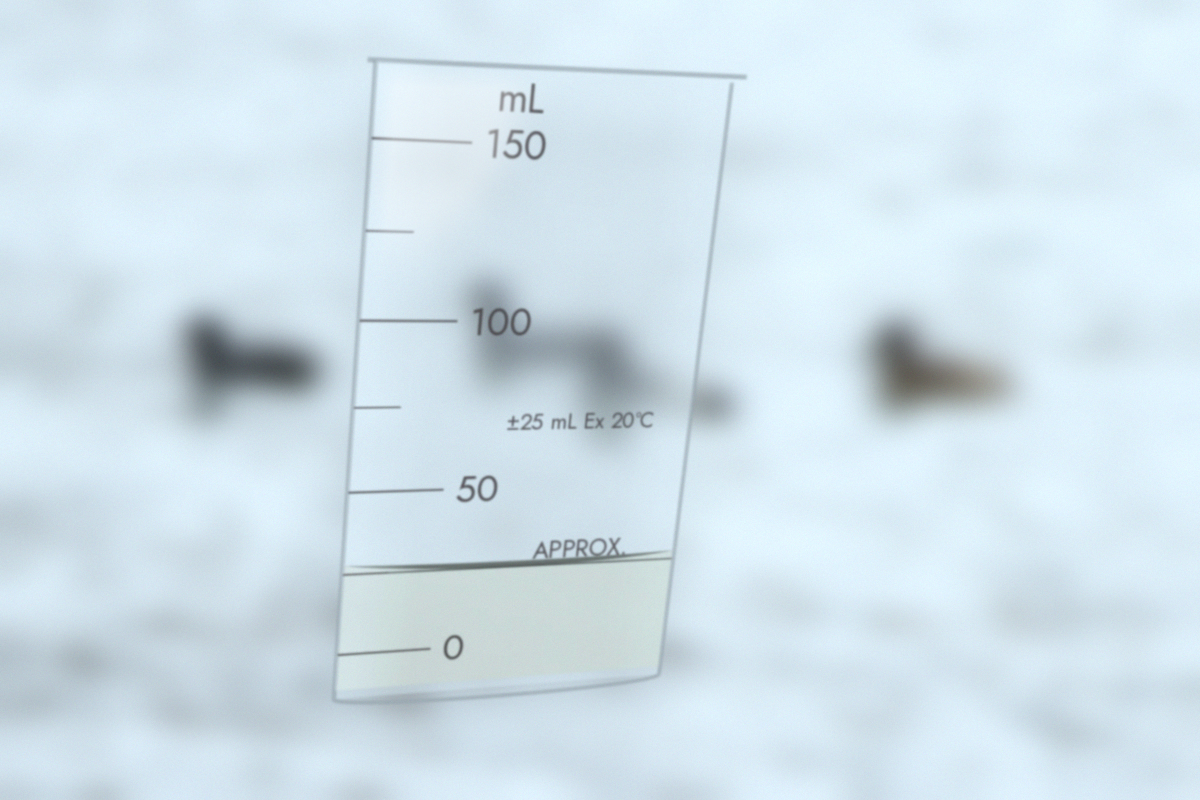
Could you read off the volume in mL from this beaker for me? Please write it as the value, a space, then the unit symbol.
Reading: 25 mL
